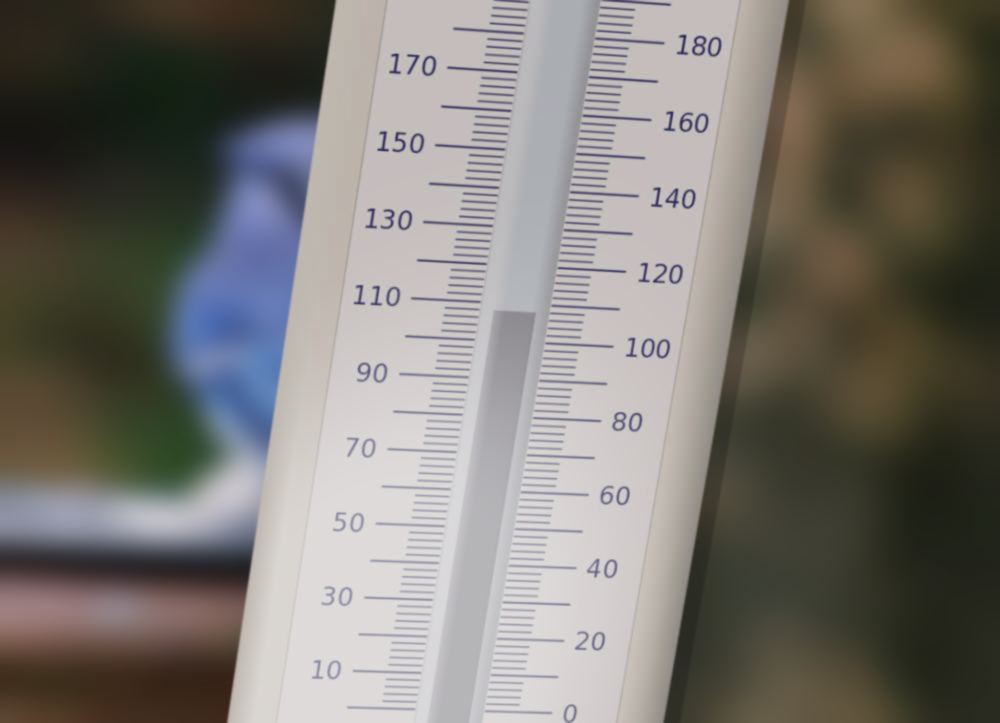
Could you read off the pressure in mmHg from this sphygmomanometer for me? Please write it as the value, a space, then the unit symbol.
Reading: 108 mmHg
